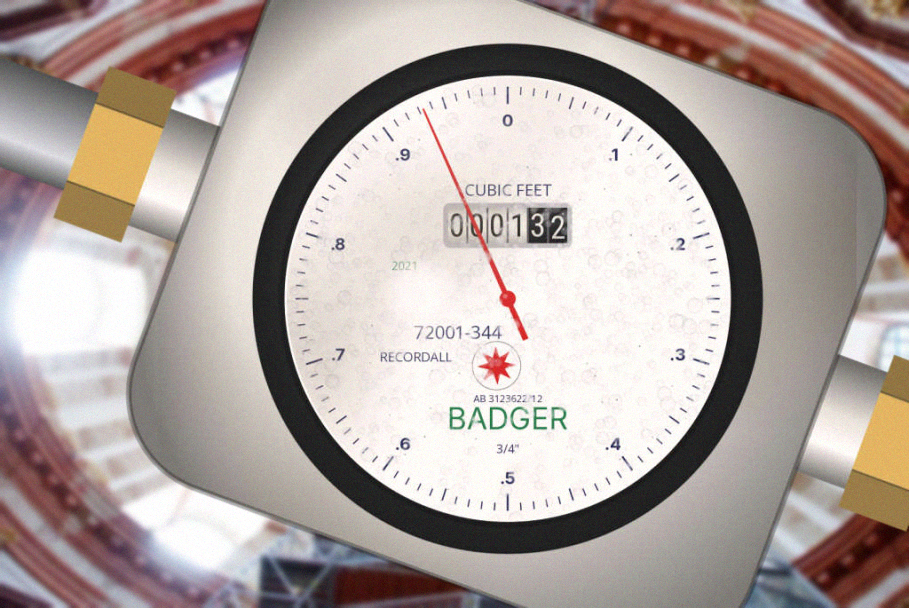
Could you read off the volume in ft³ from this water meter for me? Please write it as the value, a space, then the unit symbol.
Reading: 131.93 ft³
